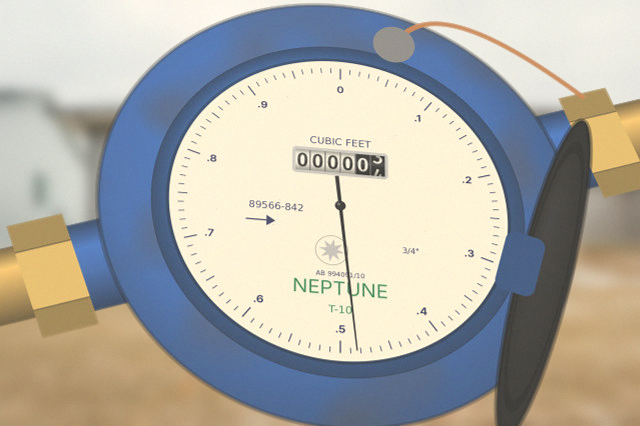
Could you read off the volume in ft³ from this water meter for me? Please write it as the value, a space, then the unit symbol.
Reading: 3.48 ft³
